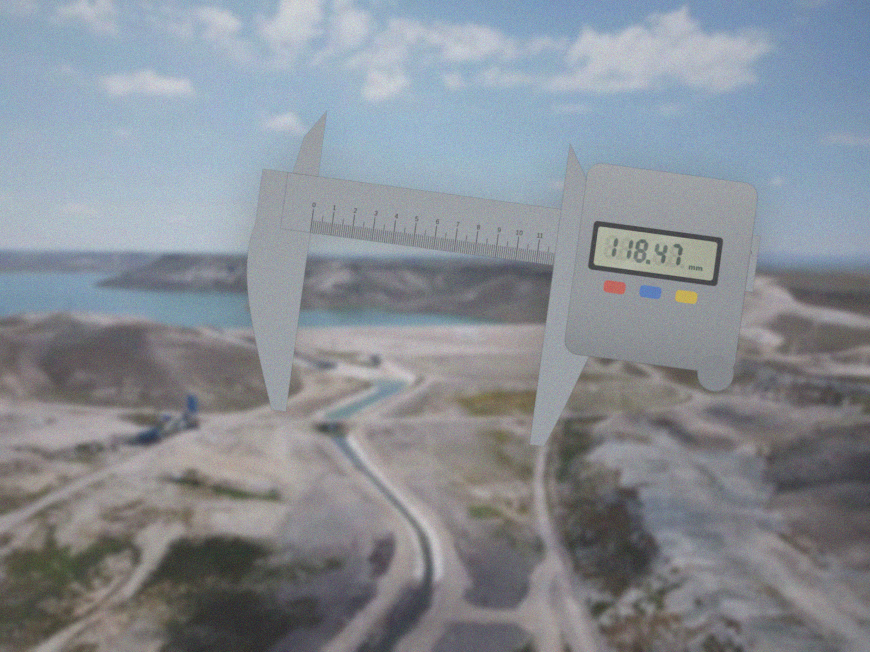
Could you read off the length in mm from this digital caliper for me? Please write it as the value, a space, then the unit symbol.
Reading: 118.47 mm
